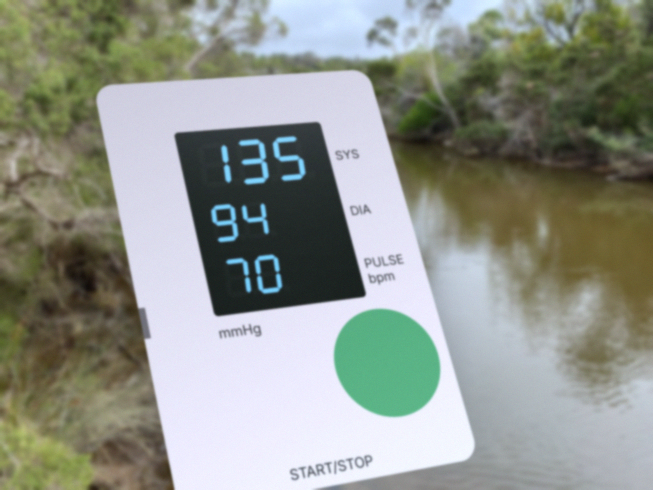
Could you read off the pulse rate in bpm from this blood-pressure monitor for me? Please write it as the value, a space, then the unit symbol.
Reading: 70 bpm
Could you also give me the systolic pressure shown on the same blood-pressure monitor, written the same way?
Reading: 135 mmHg
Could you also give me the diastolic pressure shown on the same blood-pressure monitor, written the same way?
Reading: 94 mmHg
